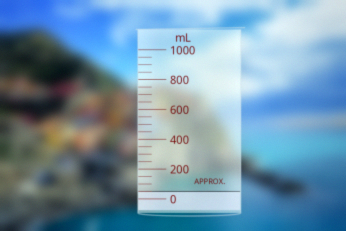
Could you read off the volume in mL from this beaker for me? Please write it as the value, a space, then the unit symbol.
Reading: 50 mL
